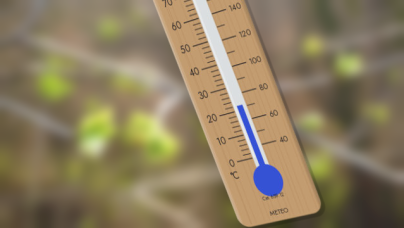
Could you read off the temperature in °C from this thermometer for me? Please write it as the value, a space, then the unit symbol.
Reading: 22 °C
